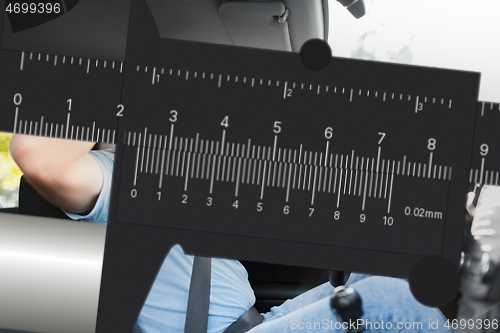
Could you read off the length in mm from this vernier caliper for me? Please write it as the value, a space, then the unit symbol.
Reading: 24.0 mm
